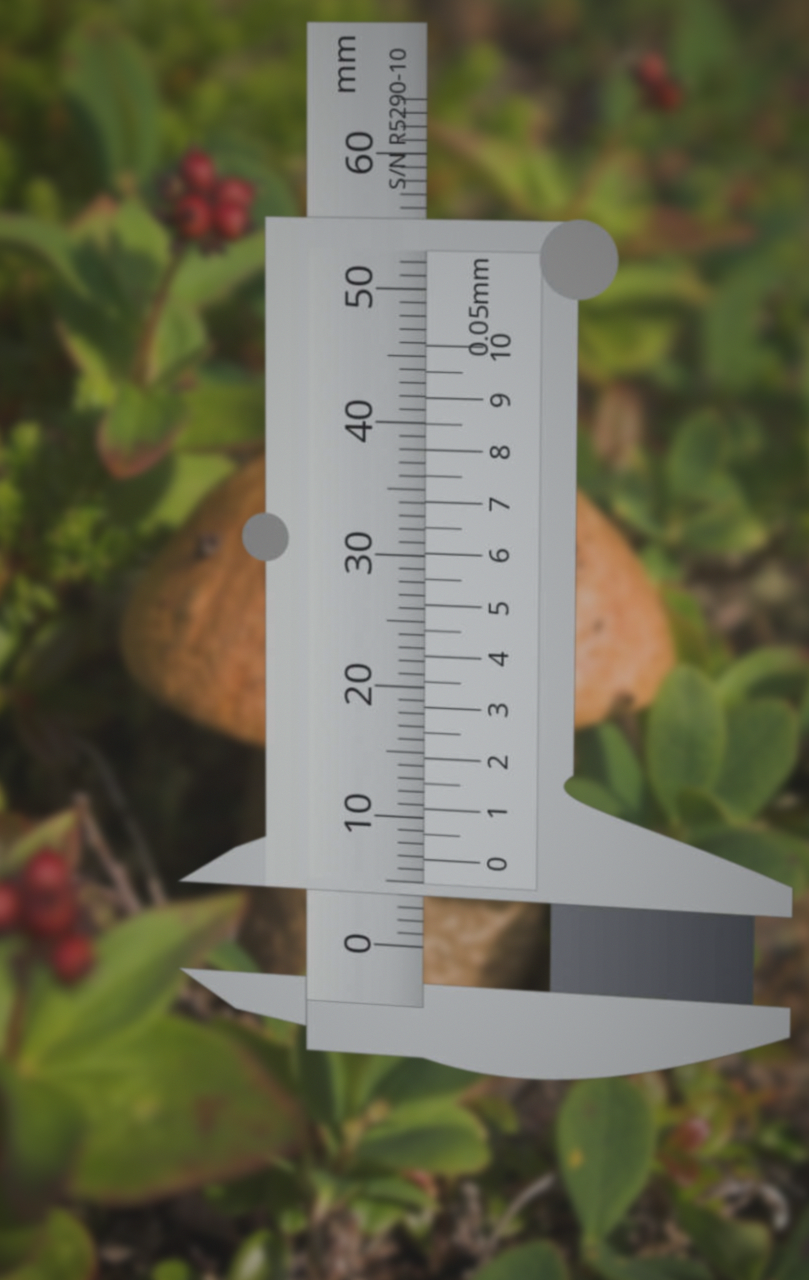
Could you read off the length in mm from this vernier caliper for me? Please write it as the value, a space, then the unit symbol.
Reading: 6.8 mm
